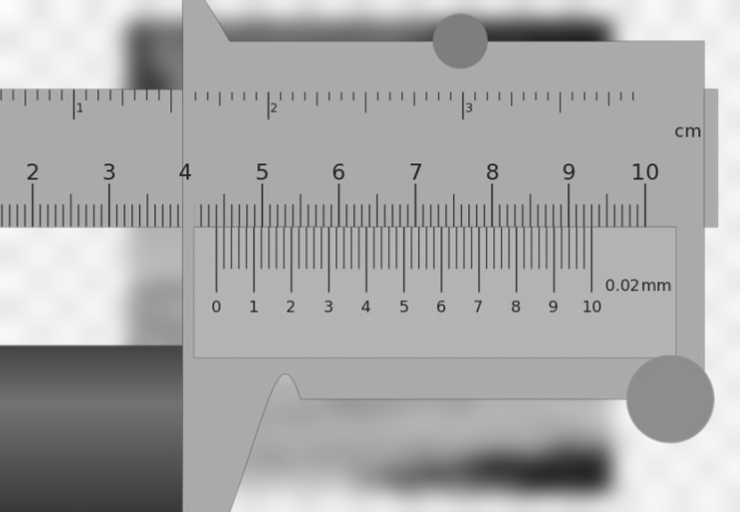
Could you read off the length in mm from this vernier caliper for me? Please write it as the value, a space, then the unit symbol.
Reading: 44.0 mm
